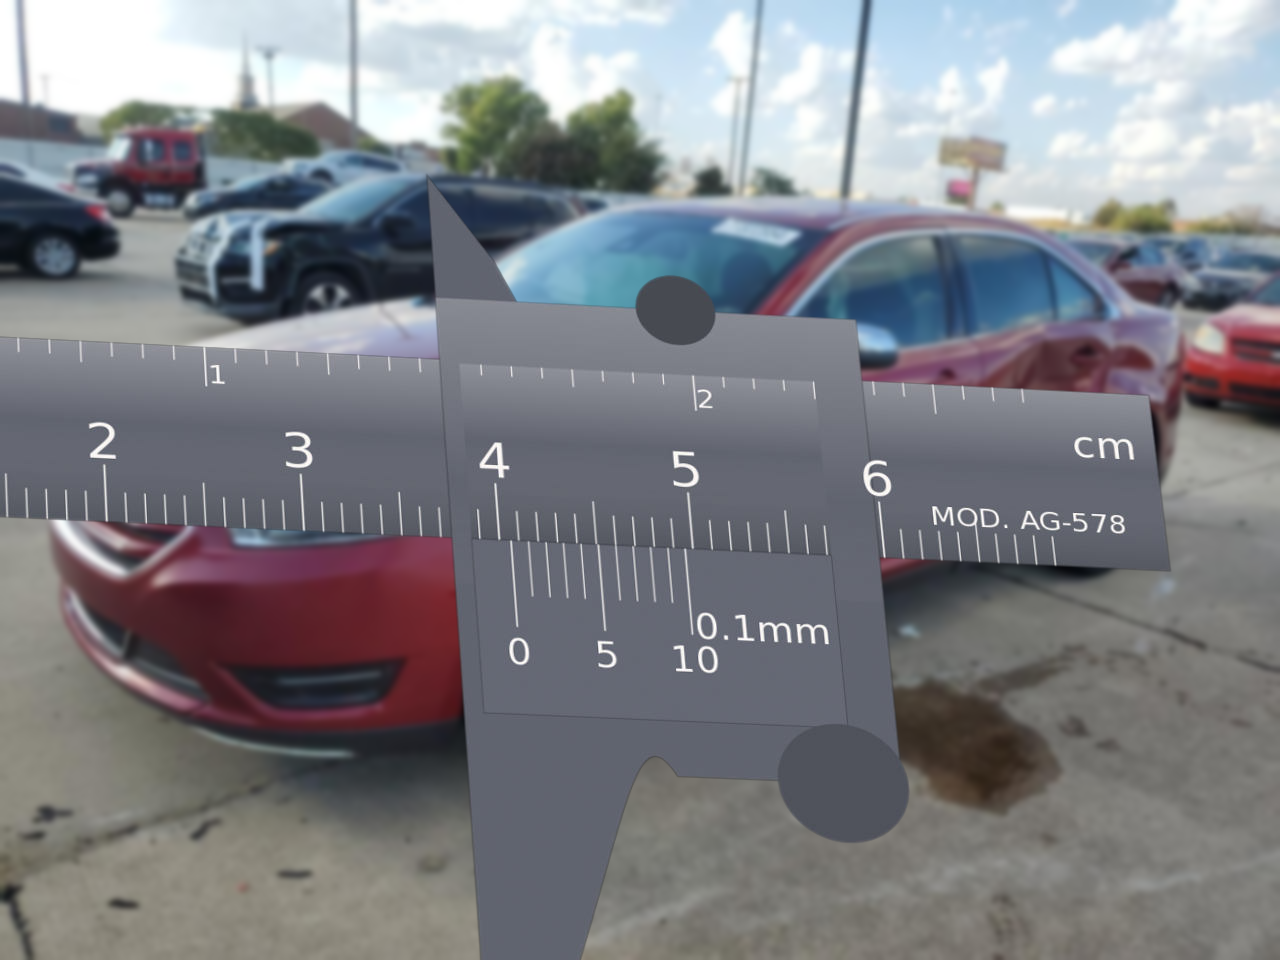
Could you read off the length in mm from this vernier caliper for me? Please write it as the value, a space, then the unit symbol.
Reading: 40.6 mm
